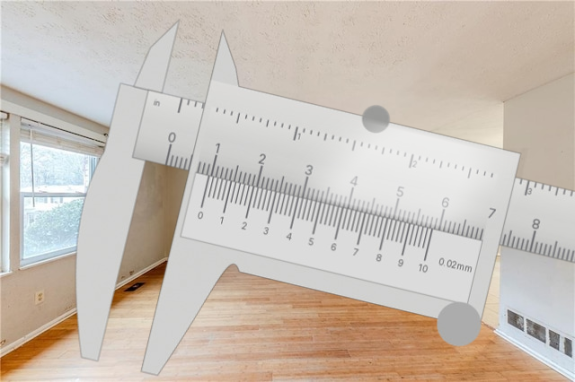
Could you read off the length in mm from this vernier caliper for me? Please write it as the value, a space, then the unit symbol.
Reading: 9.5 mm
